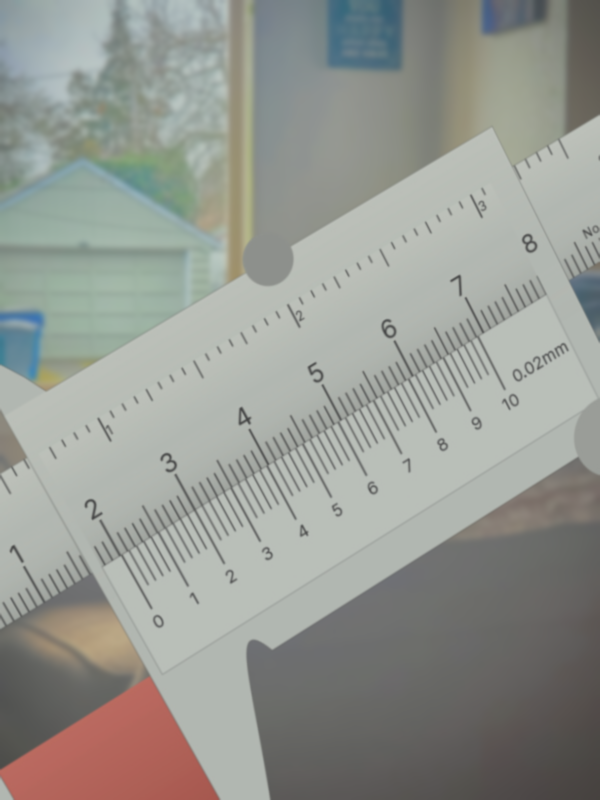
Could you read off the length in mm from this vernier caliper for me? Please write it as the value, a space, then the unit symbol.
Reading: 20.2 mm
